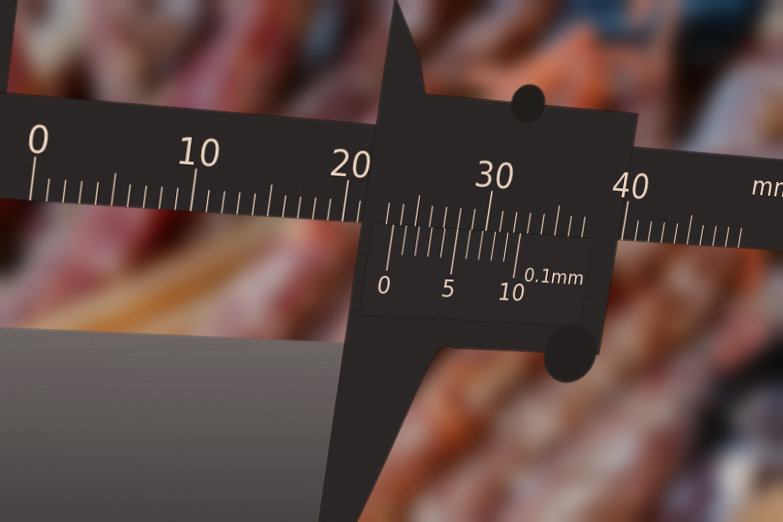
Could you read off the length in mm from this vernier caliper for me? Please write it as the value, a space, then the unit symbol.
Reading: 23.5 mm
